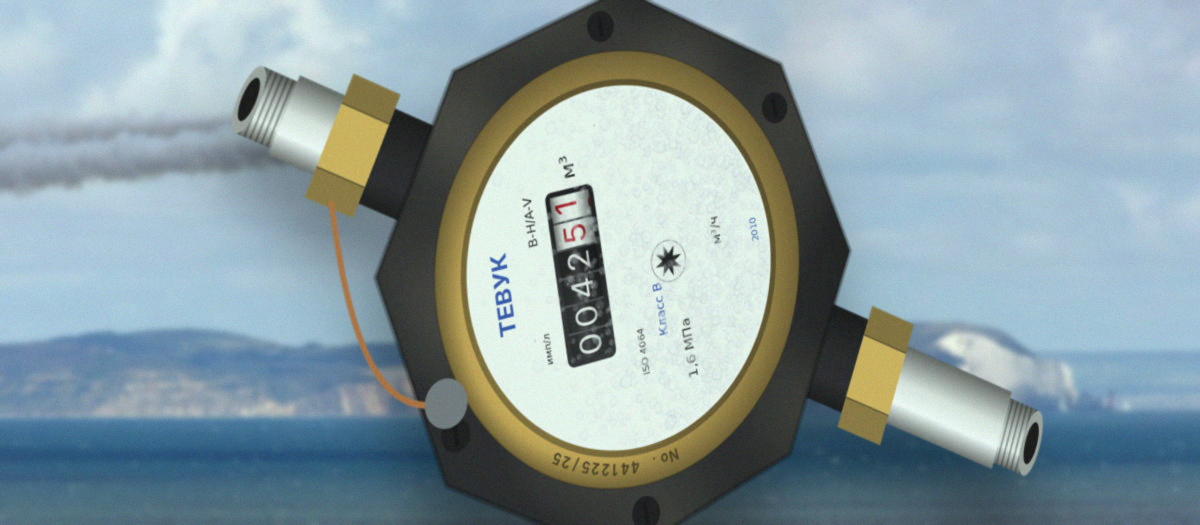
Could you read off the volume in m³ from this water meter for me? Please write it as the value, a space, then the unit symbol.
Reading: 42.51 m³
